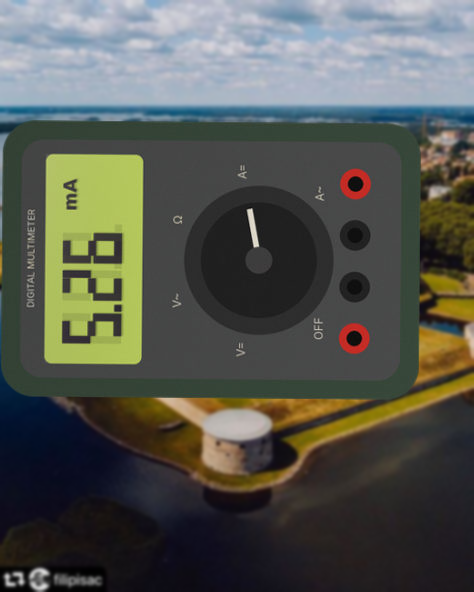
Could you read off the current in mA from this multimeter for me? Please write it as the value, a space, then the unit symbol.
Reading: 5.26 mA
